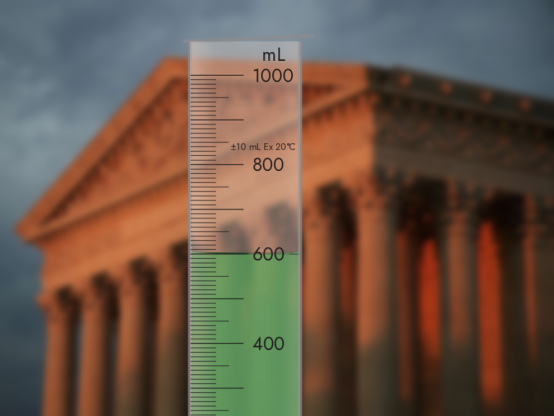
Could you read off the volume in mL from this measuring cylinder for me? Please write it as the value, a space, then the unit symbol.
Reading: 600 mL
